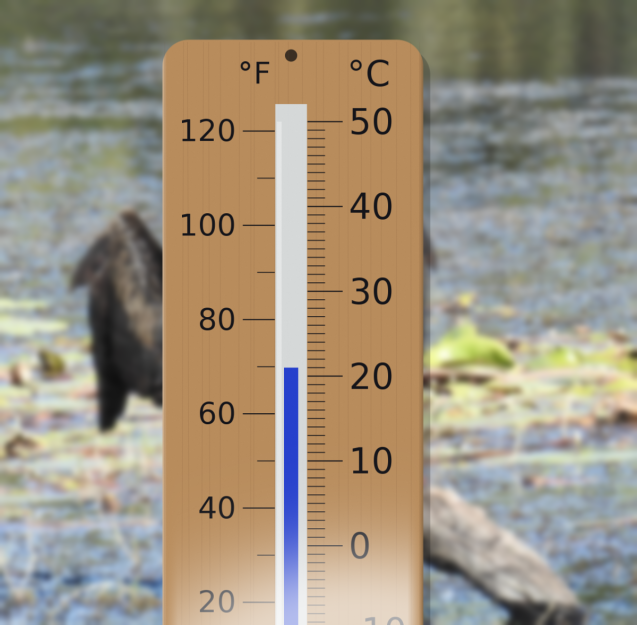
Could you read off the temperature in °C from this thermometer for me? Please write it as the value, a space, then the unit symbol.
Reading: 21 °C
